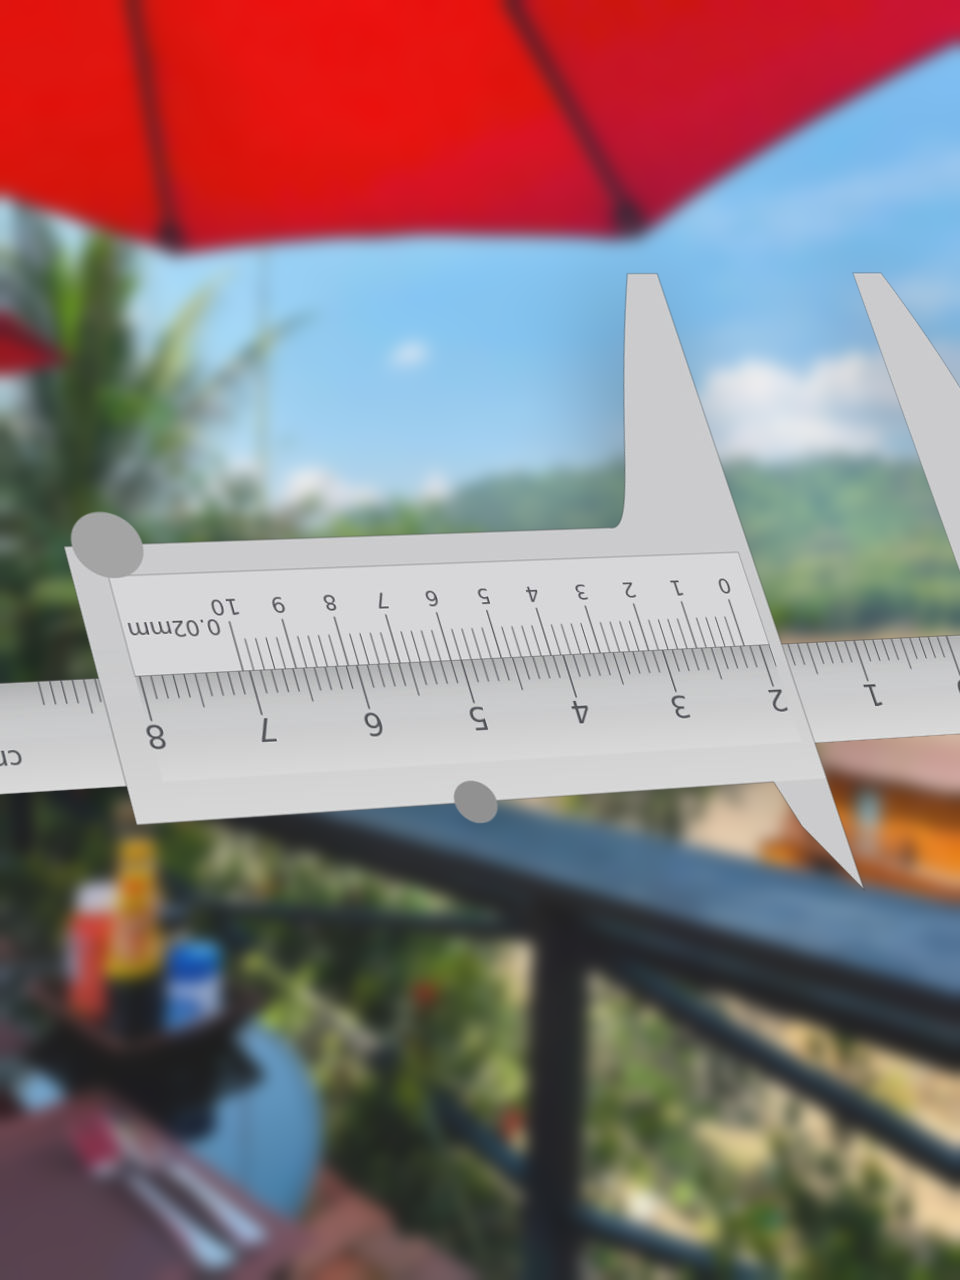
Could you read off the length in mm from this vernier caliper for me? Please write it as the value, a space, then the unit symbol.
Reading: 21.6 mm
